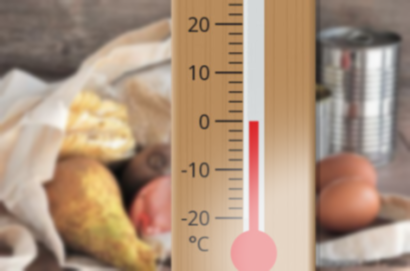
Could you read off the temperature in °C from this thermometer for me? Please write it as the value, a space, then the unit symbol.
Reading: 0 °C
